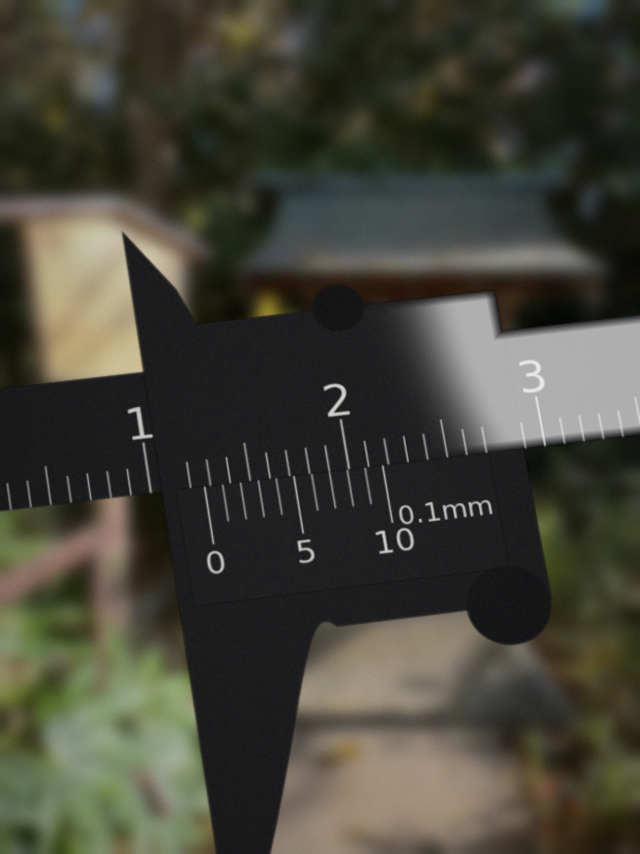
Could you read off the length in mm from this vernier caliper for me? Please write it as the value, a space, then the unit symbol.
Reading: 12.7 mm
